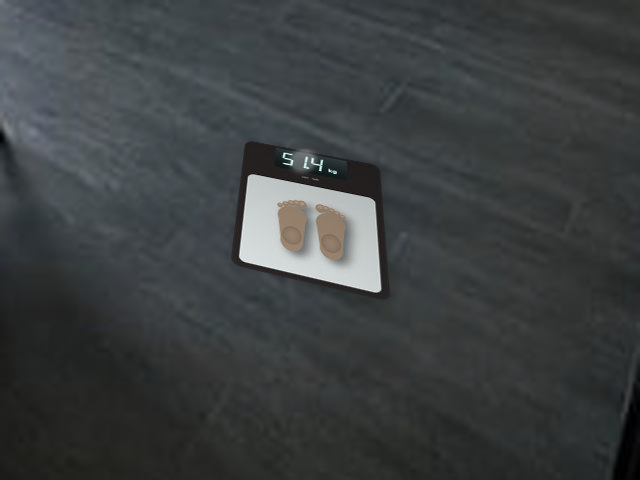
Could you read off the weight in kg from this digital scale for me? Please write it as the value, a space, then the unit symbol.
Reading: 51.4 kg
